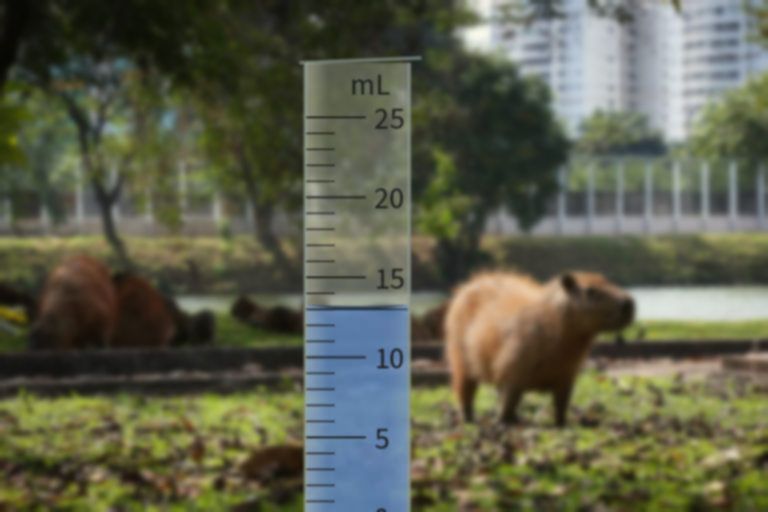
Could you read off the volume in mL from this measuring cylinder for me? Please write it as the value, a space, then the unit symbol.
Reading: 13 mL
